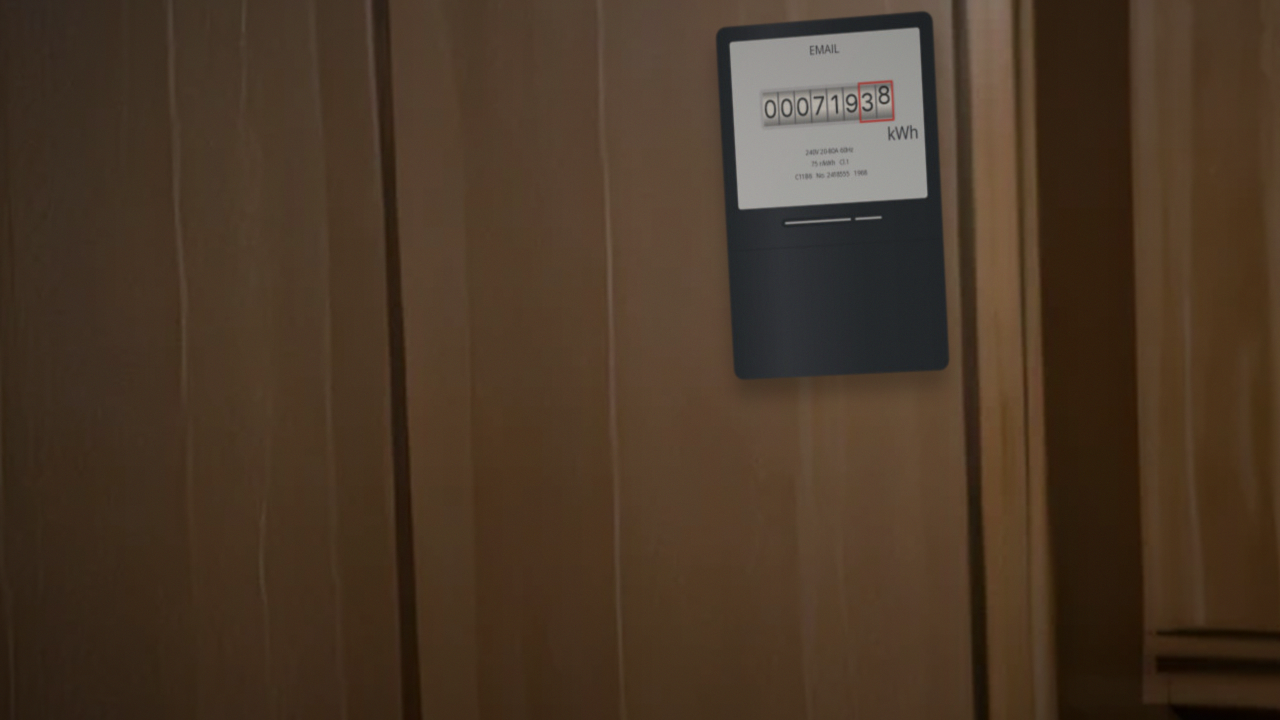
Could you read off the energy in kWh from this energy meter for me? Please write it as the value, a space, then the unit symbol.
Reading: 719.38 kWh
